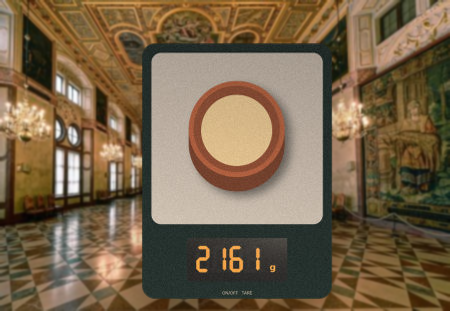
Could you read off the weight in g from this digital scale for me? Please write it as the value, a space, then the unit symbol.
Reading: 2161 g
